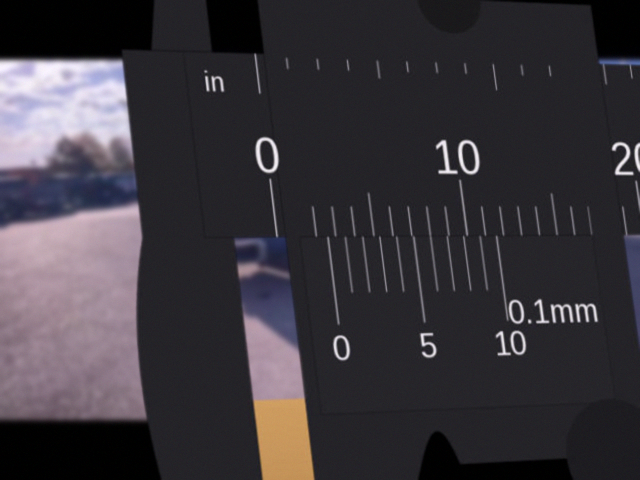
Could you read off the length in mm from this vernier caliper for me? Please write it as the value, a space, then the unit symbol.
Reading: 2.6 mm
